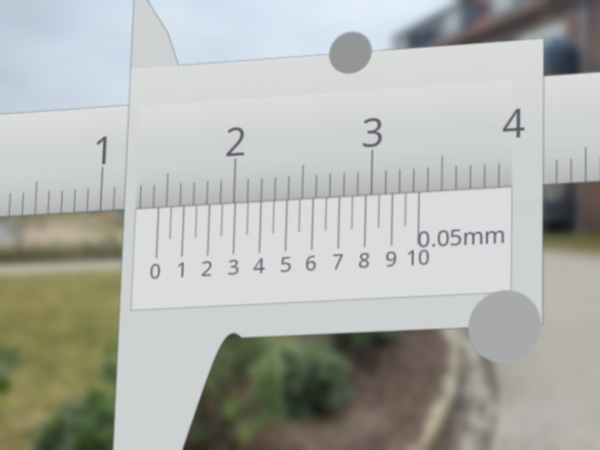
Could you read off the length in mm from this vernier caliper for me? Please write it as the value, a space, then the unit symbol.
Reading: 14.4 mm
